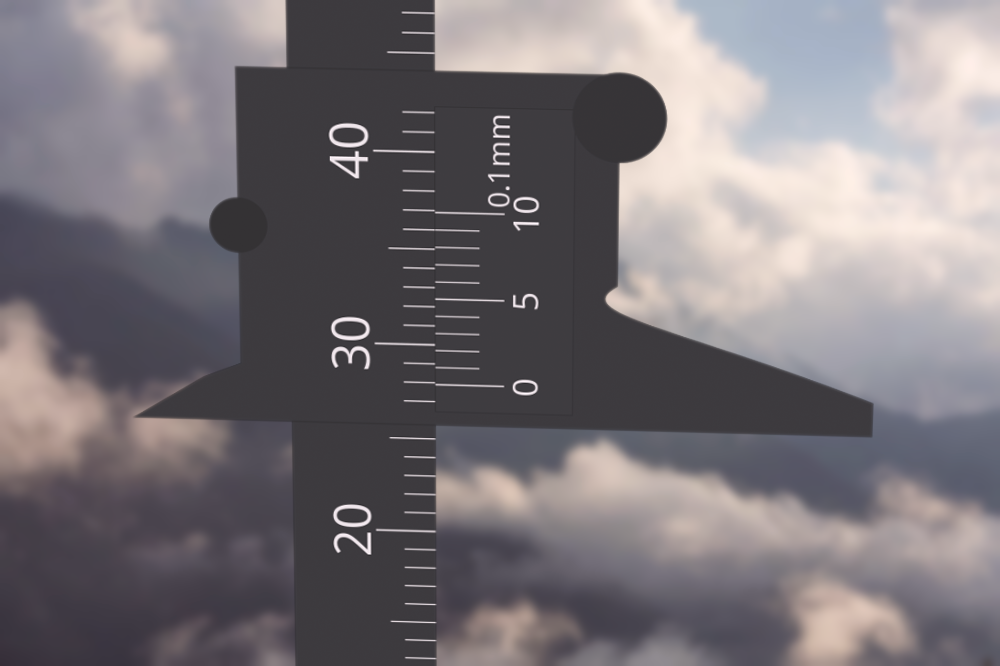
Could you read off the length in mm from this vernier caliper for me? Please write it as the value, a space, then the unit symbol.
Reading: 27.9 mm
